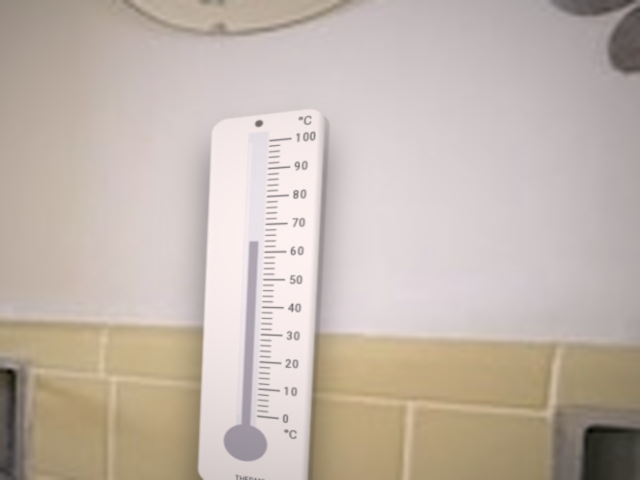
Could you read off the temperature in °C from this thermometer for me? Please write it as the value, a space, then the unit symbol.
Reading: 64 °C
